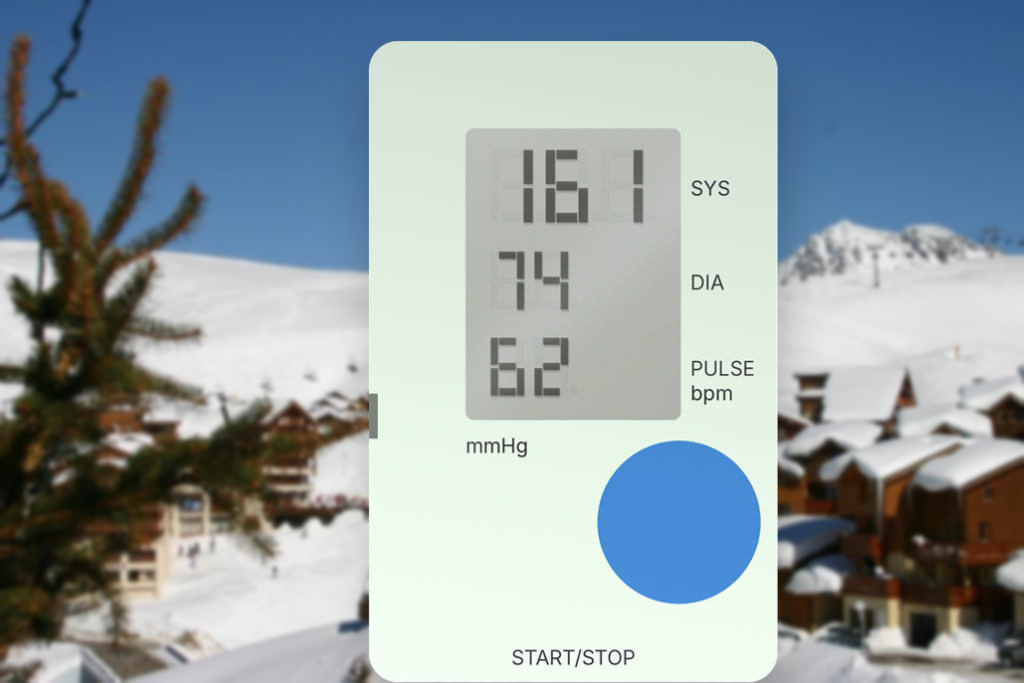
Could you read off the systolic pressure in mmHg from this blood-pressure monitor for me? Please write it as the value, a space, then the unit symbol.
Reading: 161 mmHg
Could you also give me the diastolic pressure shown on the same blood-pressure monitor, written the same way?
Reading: 74 mmHg
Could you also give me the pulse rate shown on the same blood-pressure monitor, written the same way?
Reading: 62 bpm
